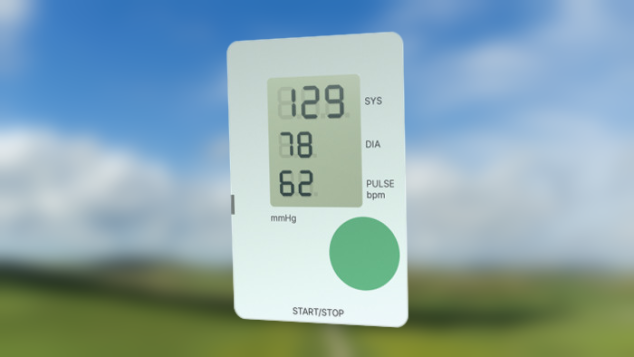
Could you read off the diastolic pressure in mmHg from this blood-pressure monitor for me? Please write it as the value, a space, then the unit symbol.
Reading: 78 mmHg
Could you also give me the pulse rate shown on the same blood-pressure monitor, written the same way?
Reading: 62 bpm
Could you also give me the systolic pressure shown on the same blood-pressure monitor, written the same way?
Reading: 129 mmHg
